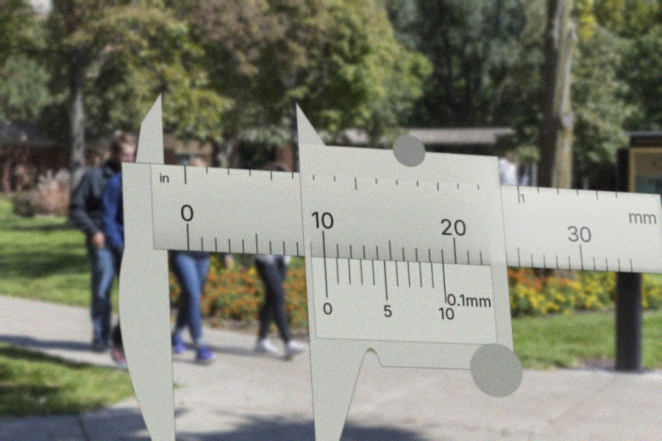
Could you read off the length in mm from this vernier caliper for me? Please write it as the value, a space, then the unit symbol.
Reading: 10.0 mm
